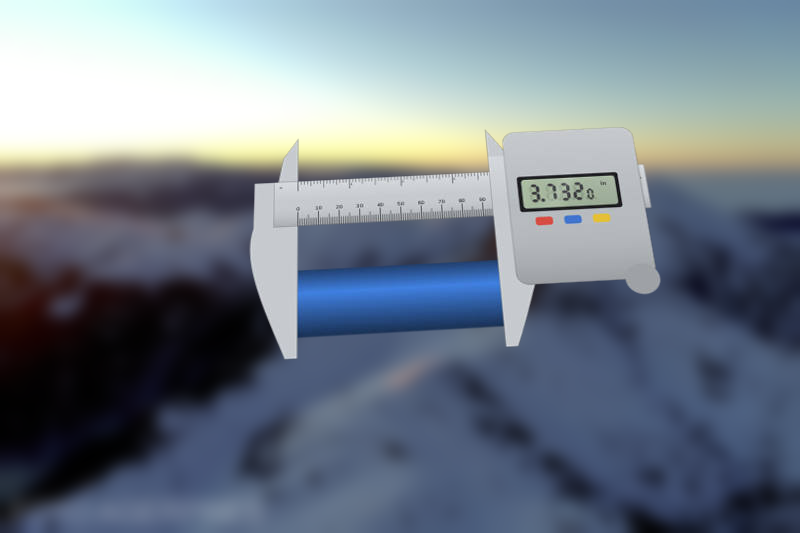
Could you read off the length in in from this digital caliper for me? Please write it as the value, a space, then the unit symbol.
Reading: 3.7320 in
